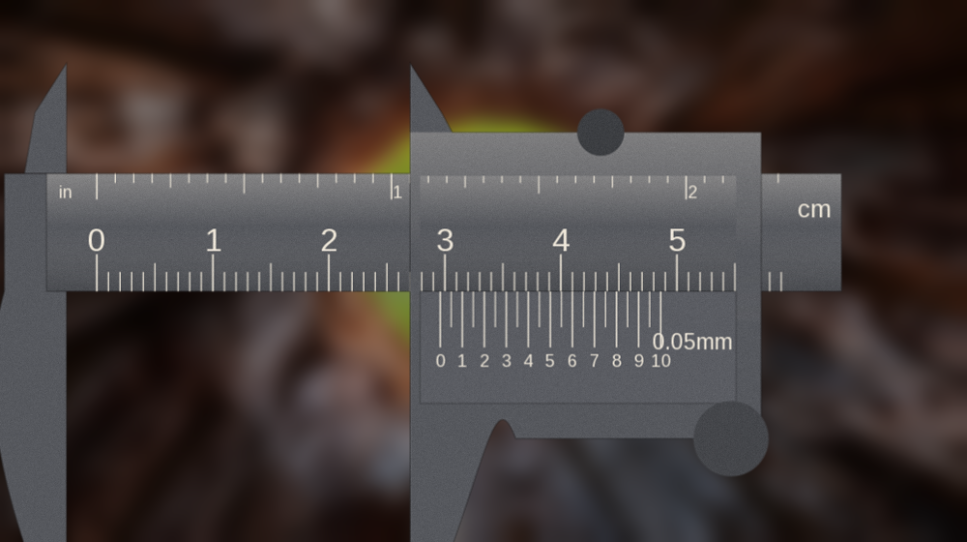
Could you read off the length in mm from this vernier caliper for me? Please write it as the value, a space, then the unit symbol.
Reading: 29.6 mm
